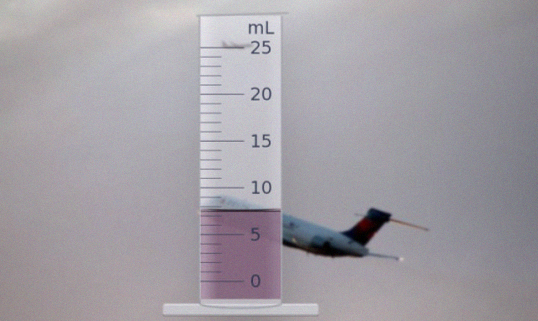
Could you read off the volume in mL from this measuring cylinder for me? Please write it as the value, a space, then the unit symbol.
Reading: 7.5 mL
